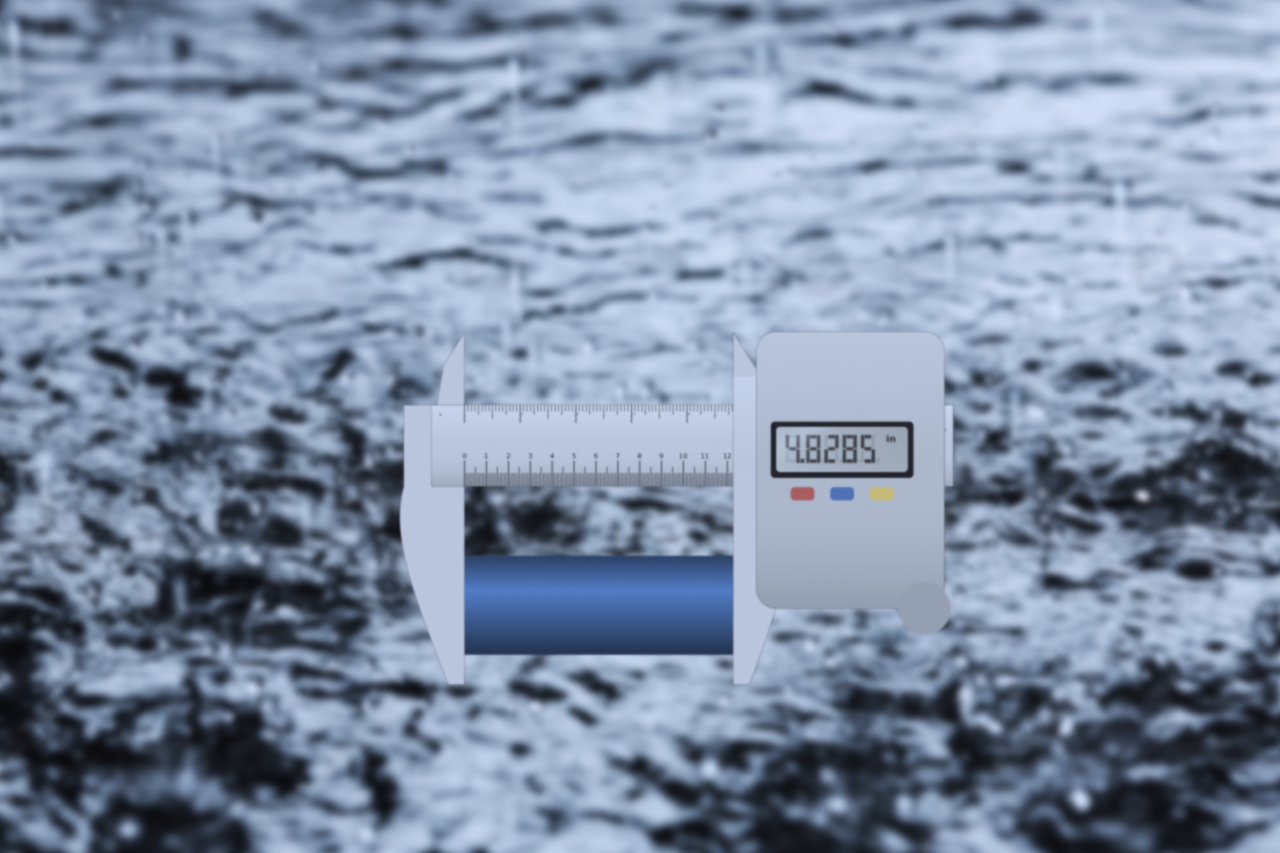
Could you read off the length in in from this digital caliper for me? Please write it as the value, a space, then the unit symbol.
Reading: 4.8285 in
